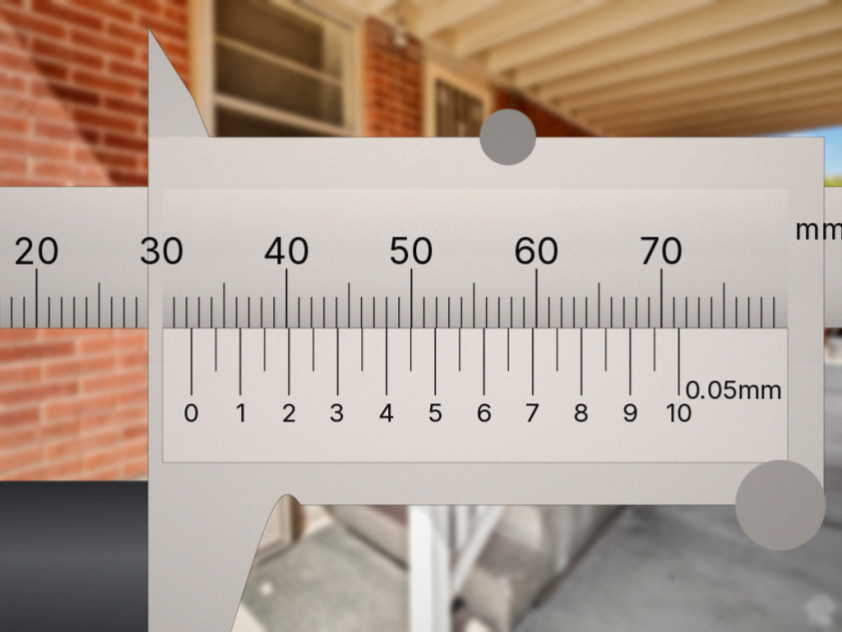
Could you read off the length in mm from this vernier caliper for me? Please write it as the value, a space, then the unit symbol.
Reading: 32.4 mm
